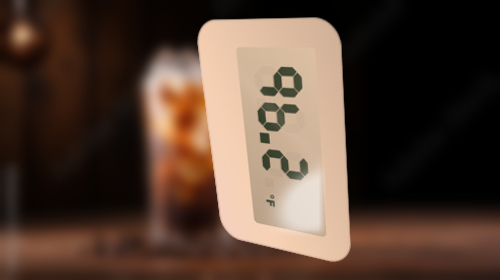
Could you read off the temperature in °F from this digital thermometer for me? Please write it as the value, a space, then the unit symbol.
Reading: 96.2 °F
